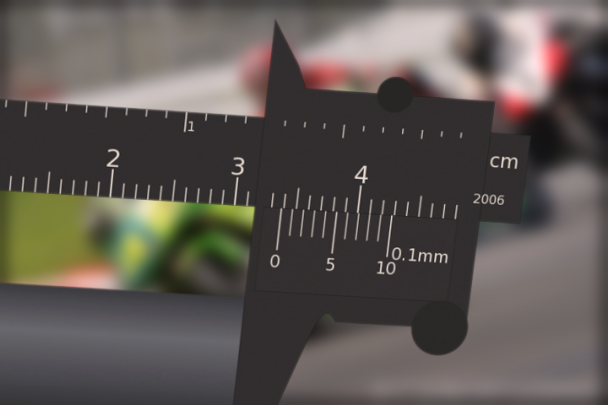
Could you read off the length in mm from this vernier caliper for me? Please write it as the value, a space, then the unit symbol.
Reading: 33.8 mm
